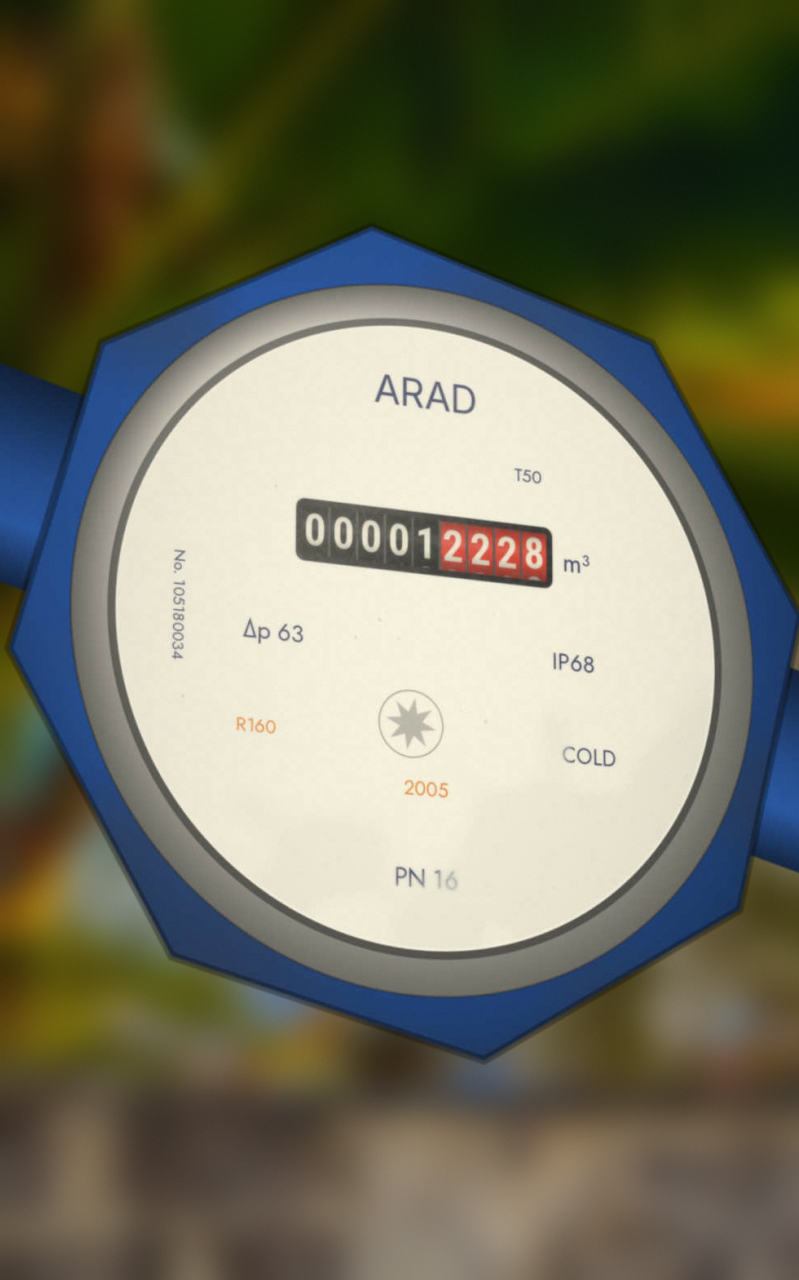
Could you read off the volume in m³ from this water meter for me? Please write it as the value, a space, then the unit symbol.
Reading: 1.2228 m³
